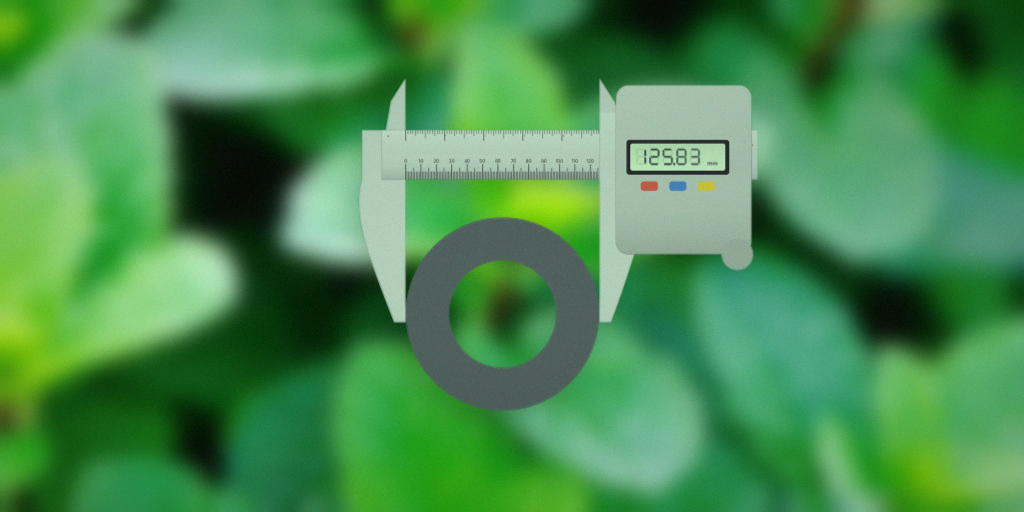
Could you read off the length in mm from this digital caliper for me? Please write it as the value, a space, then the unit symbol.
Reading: 125.83 mm
